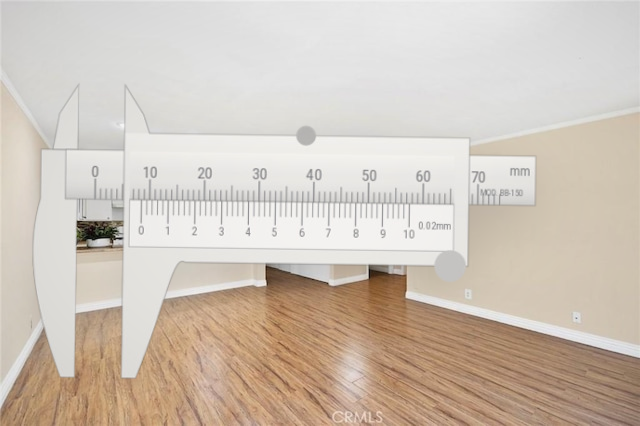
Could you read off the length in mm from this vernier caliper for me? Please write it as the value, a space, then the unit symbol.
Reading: 8.5 mm
